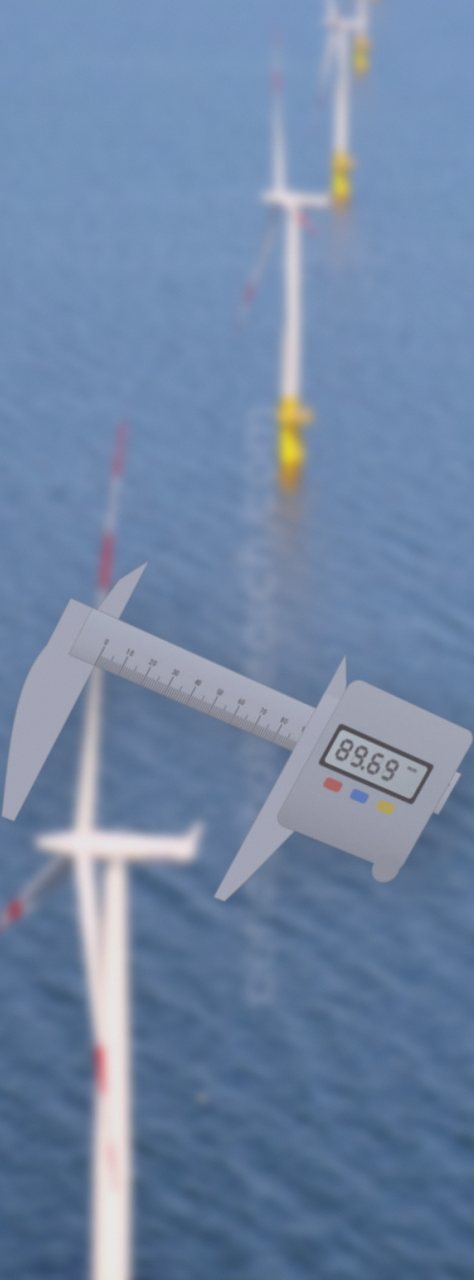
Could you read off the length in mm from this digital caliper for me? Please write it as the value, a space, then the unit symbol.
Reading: 89.69 mm
